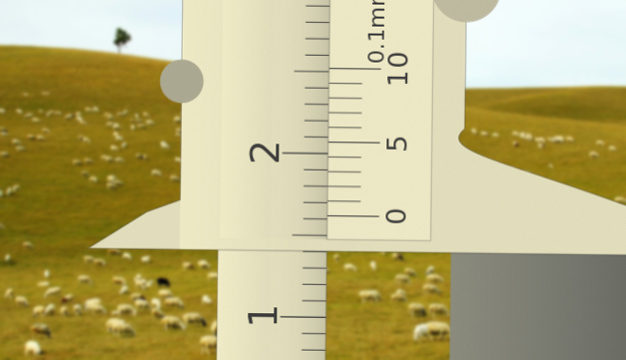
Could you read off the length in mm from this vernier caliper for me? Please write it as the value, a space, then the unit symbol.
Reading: 16.2 mm
